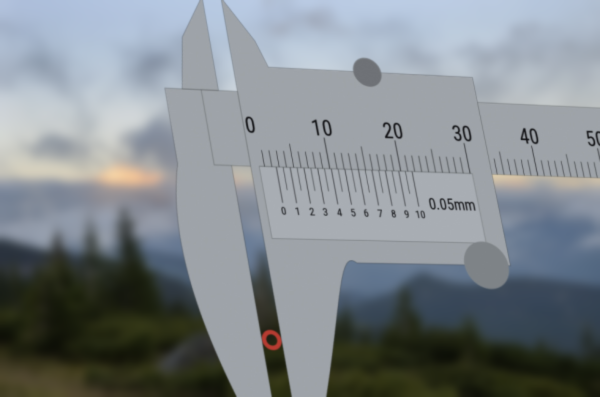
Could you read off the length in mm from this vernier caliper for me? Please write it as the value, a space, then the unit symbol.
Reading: 2.6 mm
